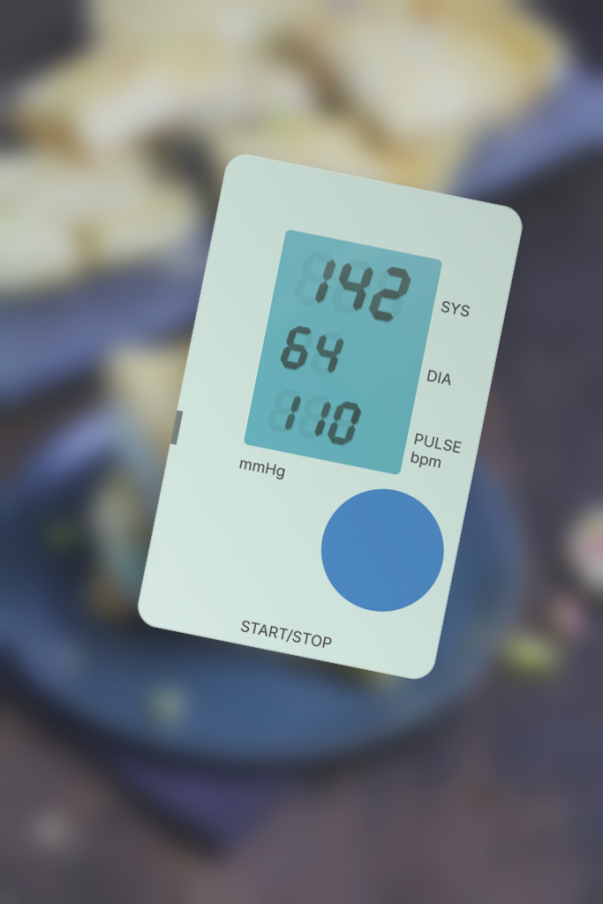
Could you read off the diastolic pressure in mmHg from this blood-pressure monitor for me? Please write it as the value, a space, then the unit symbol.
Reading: 64 mmHg
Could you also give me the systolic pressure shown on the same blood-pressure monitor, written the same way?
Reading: 142 mmHg
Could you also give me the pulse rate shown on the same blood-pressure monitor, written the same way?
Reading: 110 bpm
